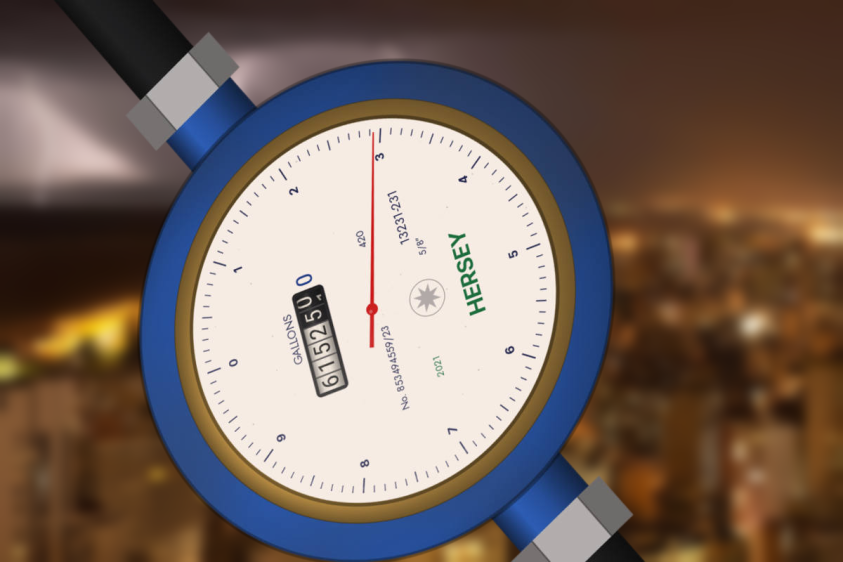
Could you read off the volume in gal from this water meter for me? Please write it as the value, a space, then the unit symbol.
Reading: 6152502.9 gal
